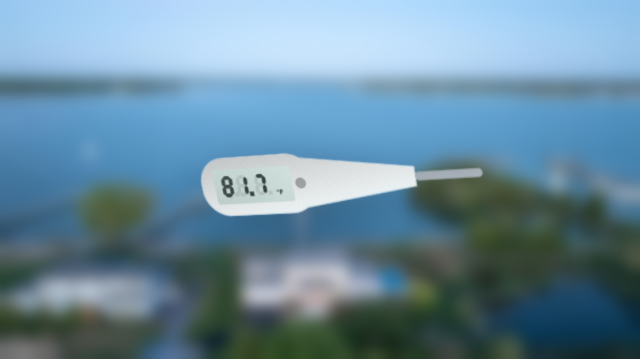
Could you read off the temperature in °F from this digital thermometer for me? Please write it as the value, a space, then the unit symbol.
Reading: 81.7 °F
